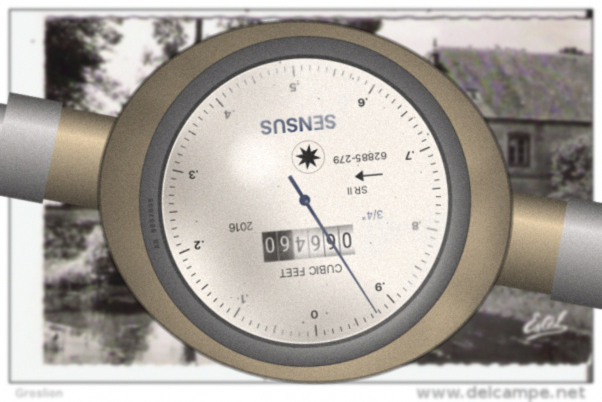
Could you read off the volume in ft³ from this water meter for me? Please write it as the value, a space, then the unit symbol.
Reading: 66459.92 ft³
